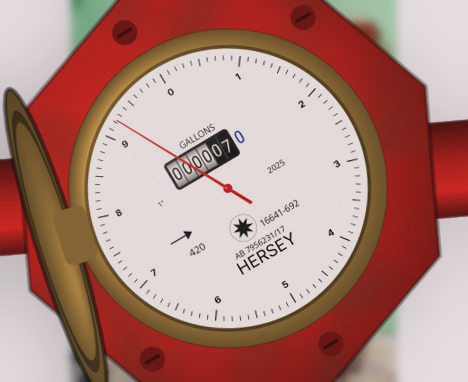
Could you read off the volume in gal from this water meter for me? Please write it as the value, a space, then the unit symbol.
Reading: 69.2 gal
